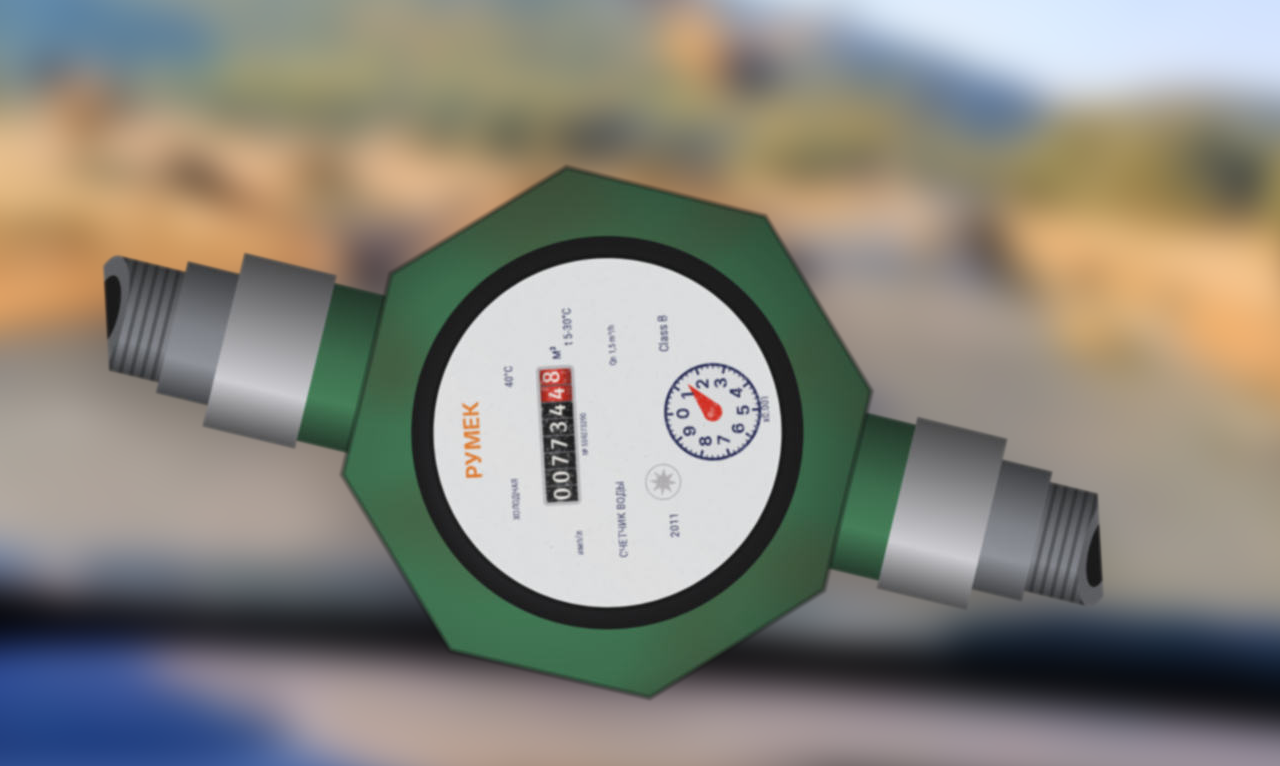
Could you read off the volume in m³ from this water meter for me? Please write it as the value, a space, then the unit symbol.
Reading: 7734.481 m³
